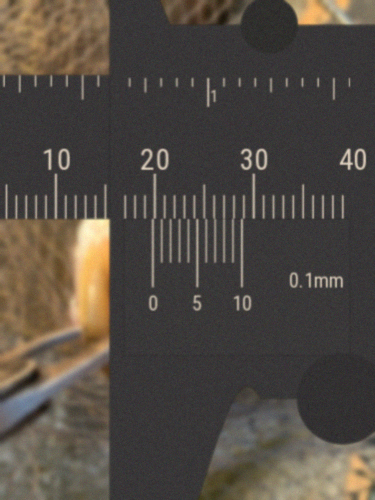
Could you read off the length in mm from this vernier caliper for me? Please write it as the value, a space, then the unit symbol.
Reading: 19.8 mm
